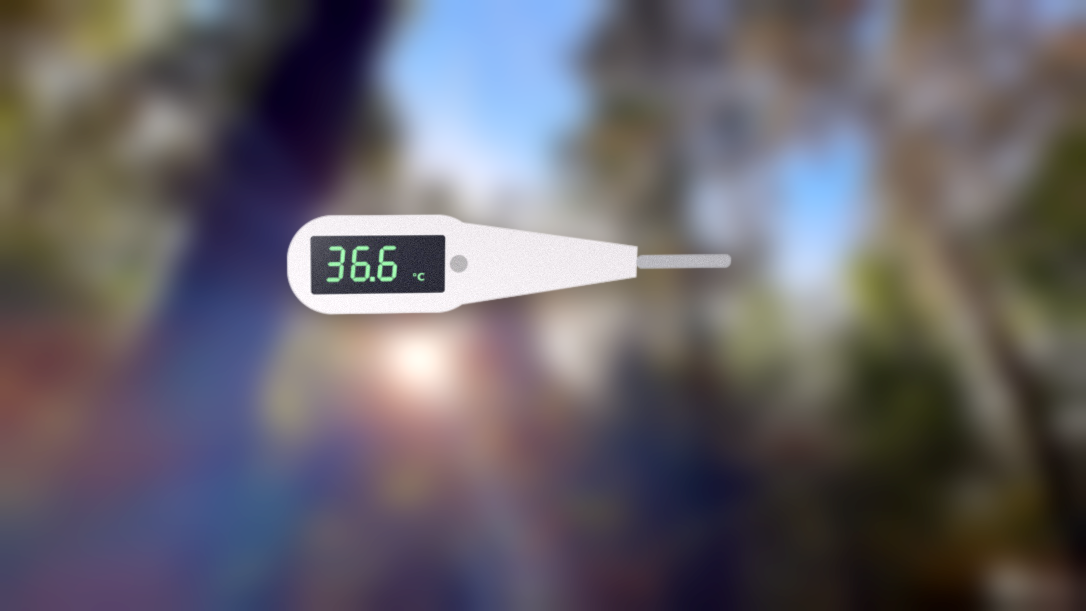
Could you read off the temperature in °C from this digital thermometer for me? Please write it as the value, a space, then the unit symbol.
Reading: 36.6 °C
